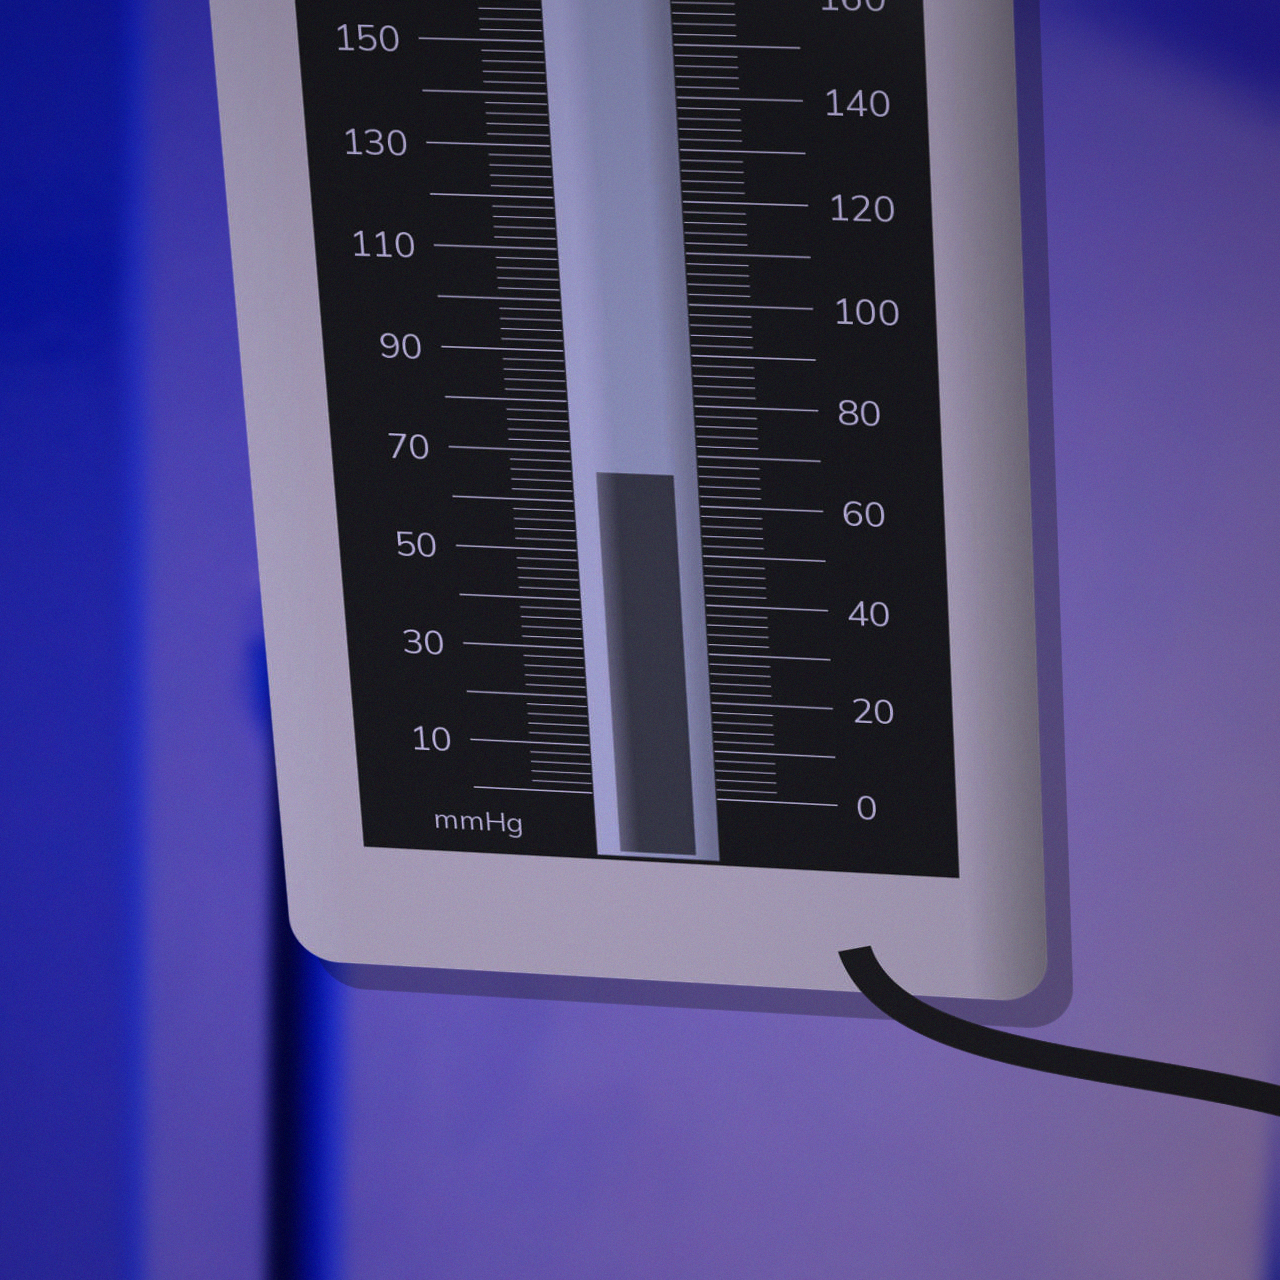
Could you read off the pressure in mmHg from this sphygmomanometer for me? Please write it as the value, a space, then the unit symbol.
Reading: 66 mmHg
